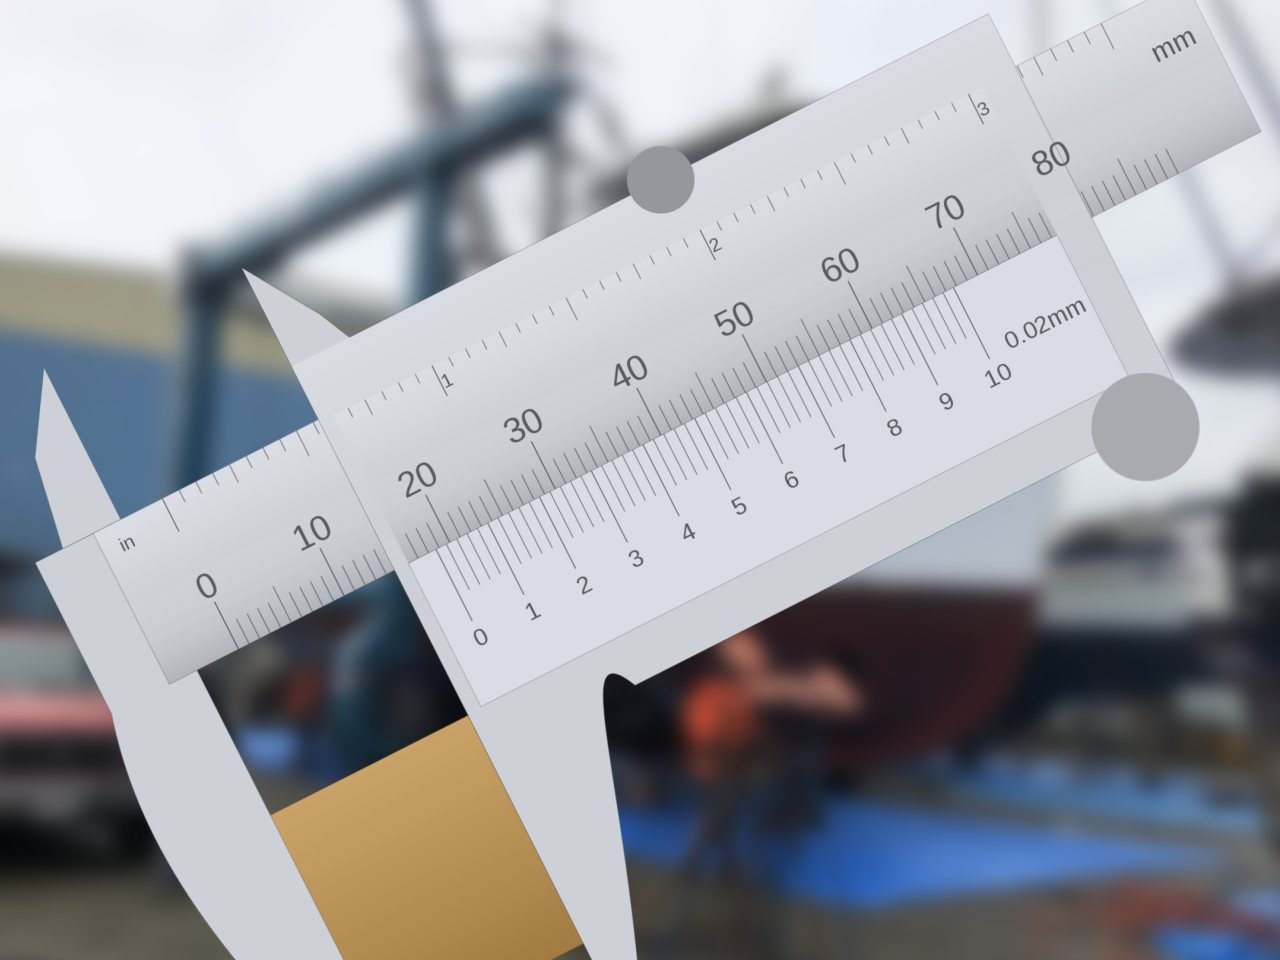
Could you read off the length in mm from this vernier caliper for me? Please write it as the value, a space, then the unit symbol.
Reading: 18.7 mm
